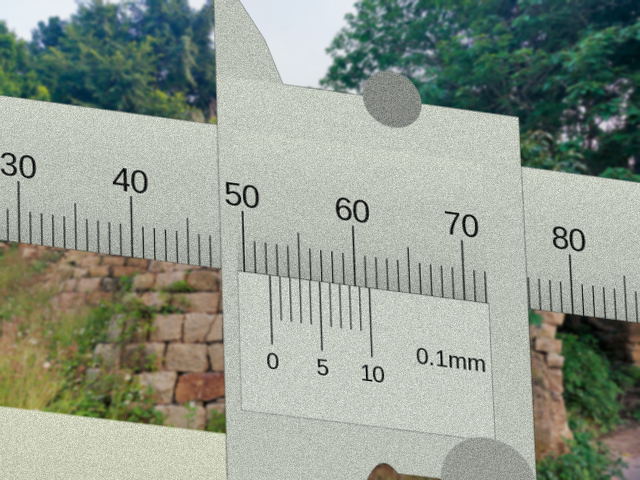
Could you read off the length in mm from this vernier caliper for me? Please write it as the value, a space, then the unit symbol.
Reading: 52.3 mm
